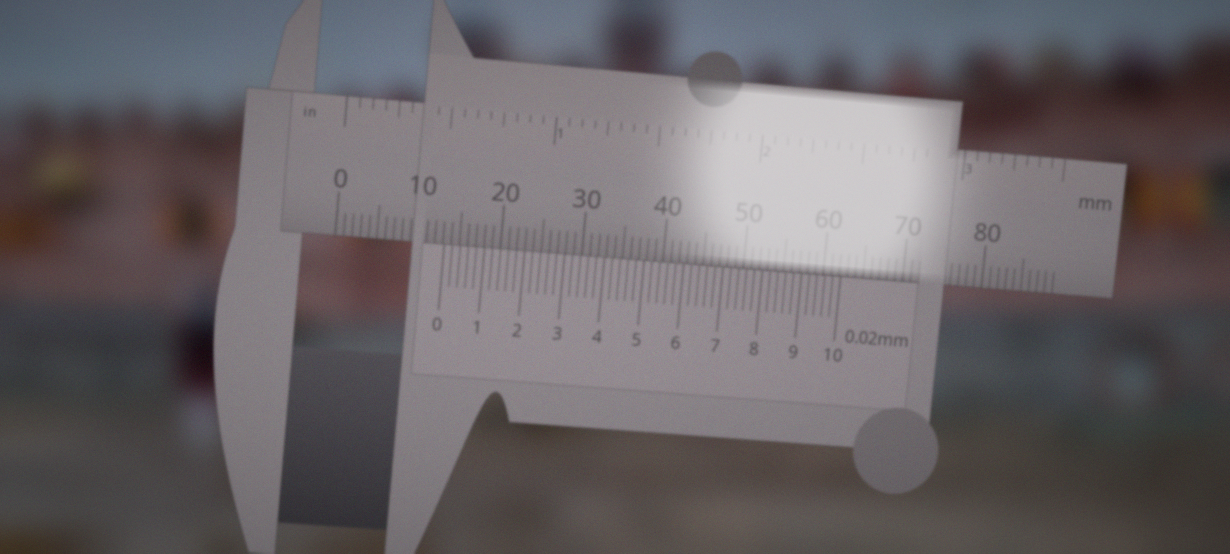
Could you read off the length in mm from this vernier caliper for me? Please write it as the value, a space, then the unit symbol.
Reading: 13.2 mm
